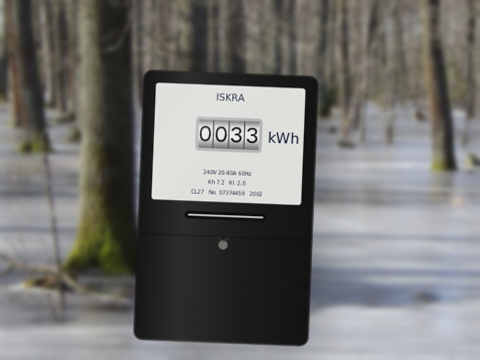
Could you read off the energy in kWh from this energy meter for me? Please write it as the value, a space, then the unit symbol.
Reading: 33 kWh
